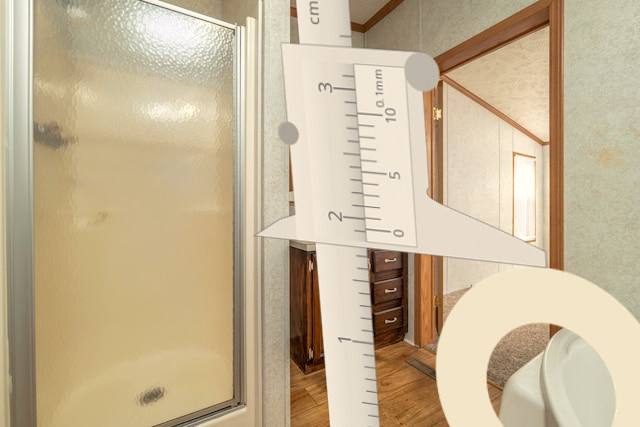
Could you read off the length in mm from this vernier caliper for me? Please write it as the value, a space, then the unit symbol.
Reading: 19.2 mm
